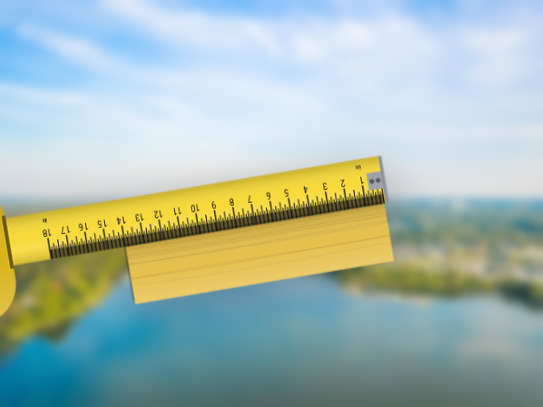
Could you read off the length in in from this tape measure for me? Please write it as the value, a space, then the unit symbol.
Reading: 14 in
